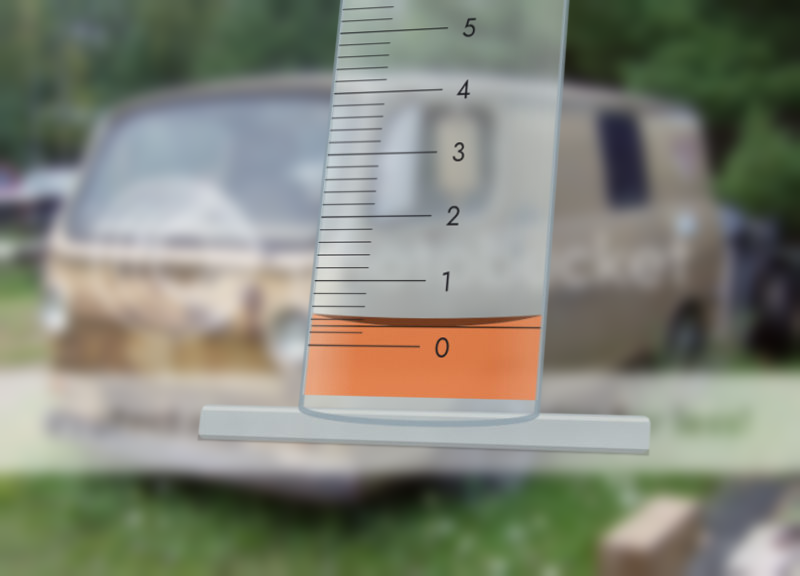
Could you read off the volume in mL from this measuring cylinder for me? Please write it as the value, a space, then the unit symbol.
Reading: 0.3 mL
